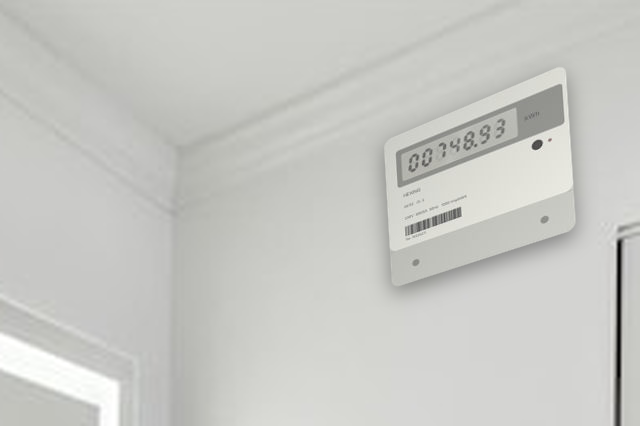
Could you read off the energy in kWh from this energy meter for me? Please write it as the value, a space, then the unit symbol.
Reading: 748.93 kWh
